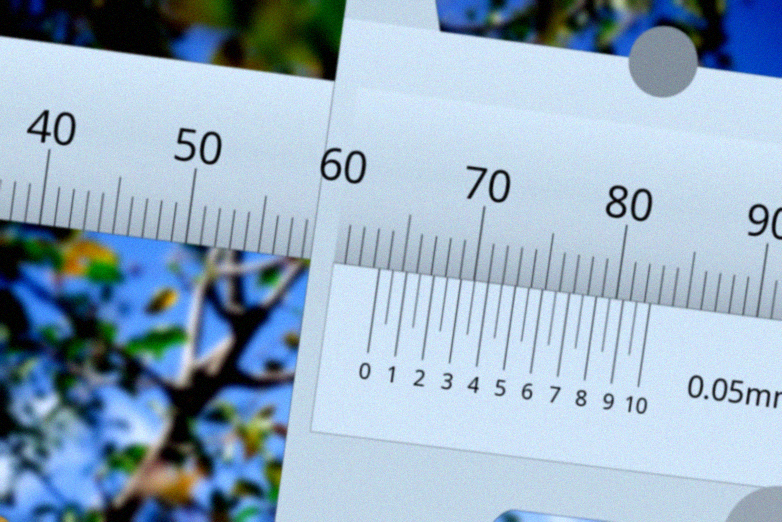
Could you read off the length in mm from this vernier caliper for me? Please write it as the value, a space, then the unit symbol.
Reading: 63.4 mm
